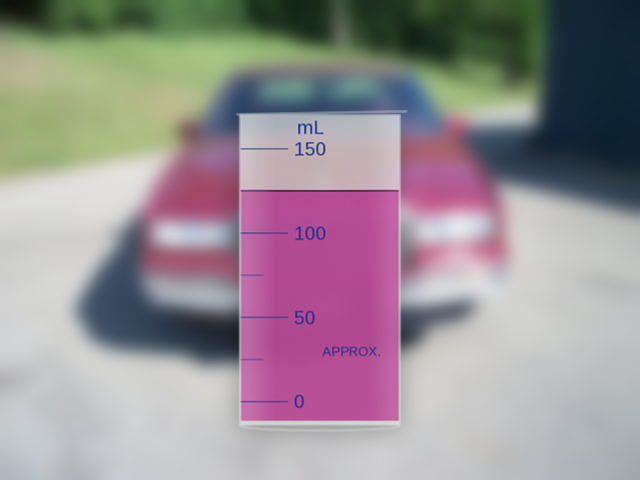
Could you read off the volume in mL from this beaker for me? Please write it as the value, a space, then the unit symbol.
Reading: 125 mL
